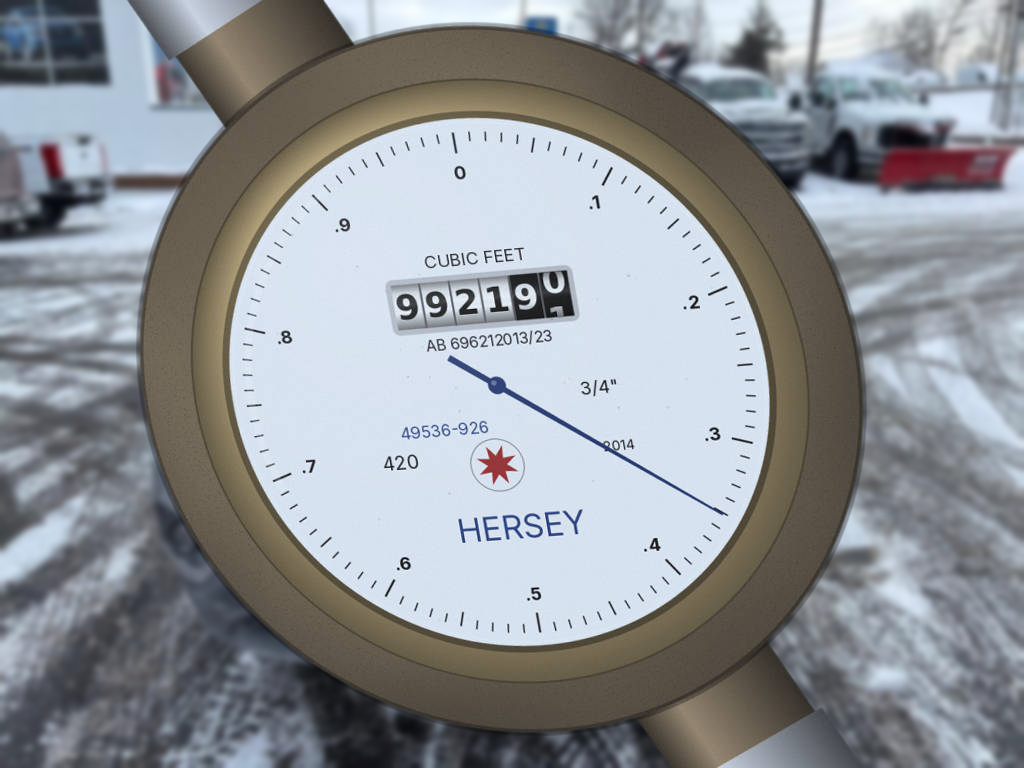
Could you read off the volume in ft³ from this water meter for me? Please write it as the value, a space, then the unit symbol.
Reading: 992190.35 ft³
